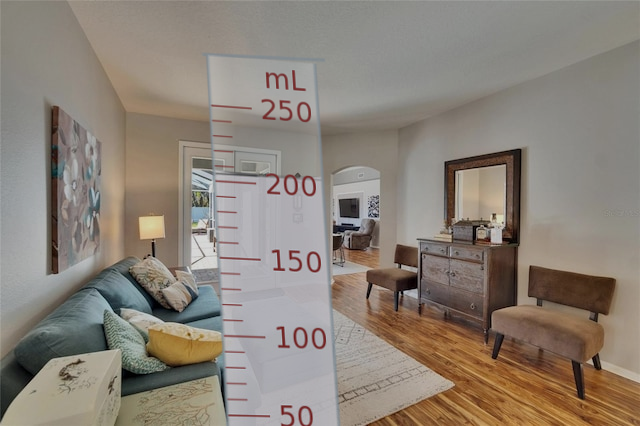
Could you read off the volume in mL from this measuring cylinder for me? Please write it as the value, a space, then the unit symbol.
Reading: 205 mL
